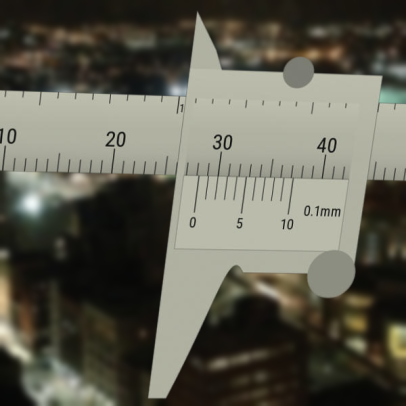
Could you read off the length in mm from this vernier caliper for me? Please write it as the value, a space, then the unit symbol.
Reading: 28.2 mm
